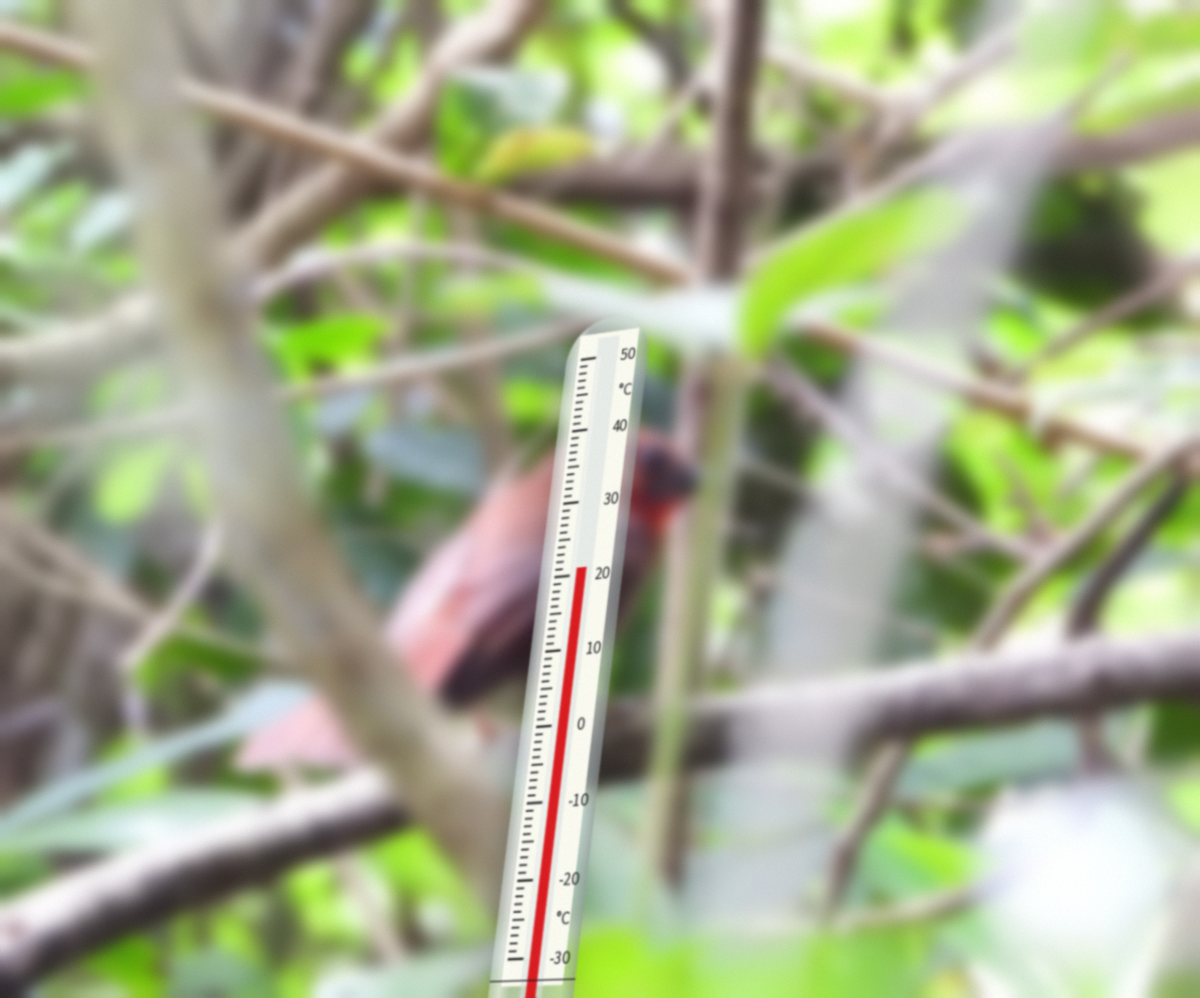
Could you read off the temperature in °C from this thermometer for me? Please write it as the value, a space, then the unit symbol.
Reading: 21 °C
